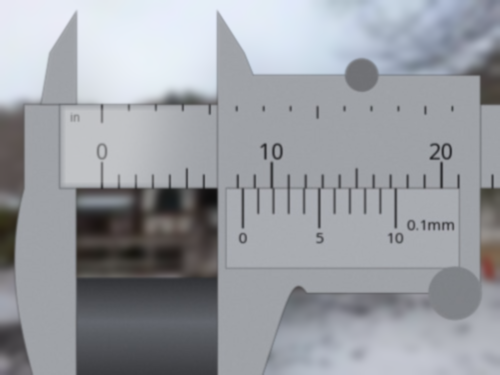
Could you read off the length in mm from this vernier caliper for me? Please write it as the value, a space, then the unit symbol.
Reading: 8.3 mm
